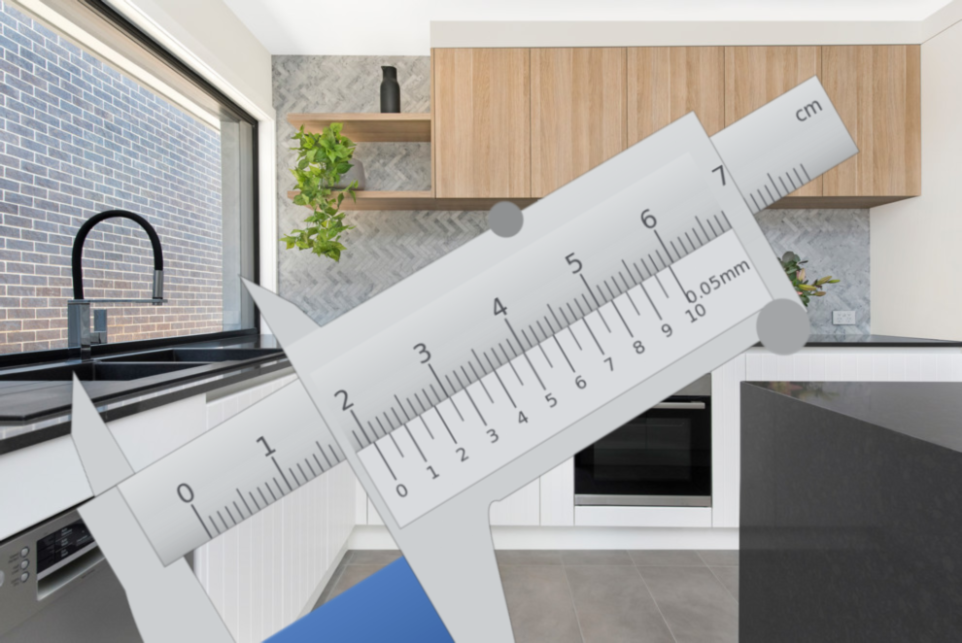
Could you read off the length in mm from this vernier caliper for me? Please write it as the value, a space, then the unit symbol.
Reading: 20.4 mm
